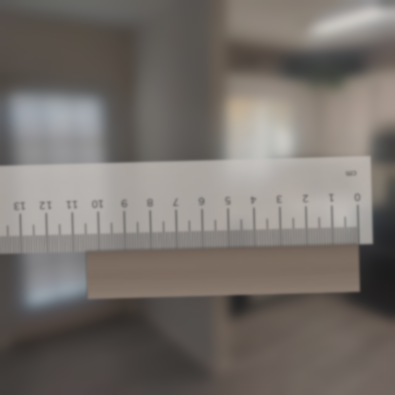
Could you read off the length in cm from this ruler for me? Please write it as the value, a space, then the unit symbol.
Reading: 10.5 cm
